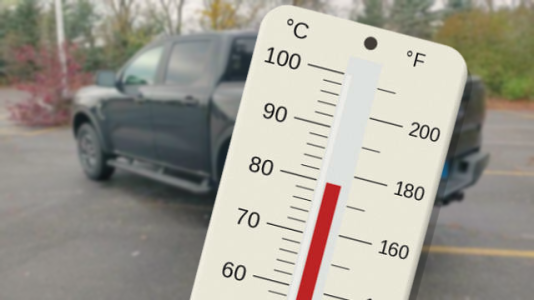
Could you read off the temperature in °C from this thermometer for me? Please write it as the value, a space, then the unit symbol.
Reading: 80 °C
